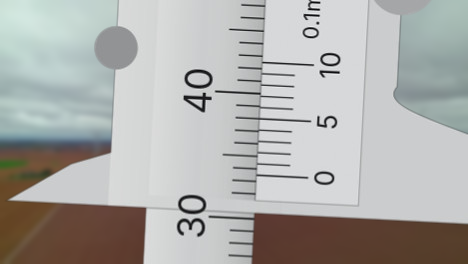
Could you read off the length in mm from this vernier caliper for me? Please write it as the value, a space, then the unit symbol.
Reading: 33.5 mm
